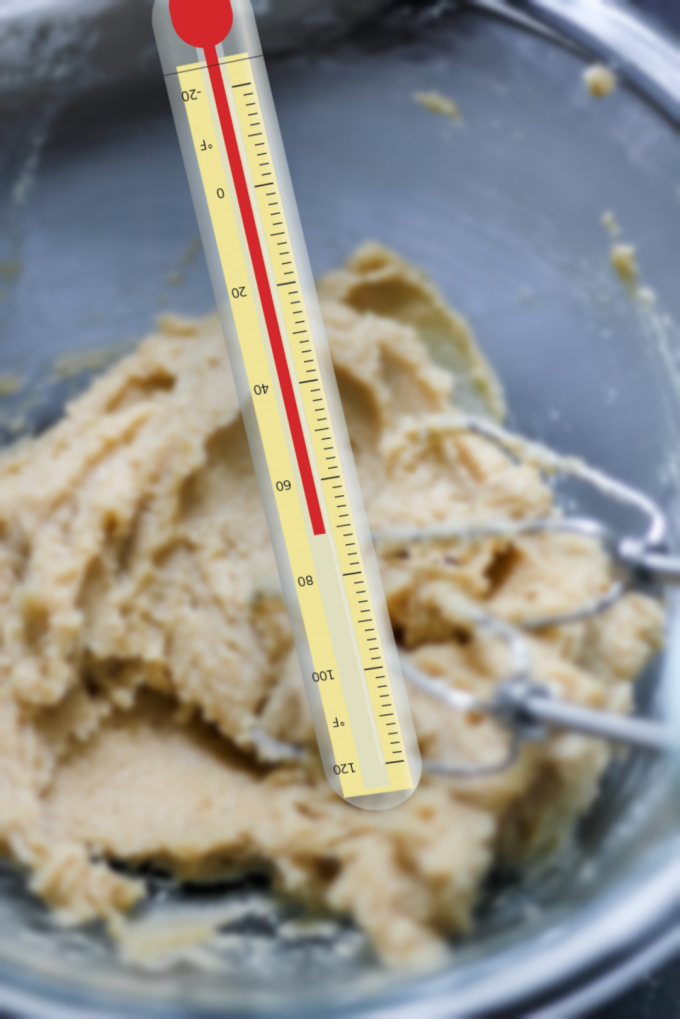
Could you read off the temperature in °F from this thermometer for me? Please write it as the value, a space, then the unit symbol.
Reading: 71 °F
